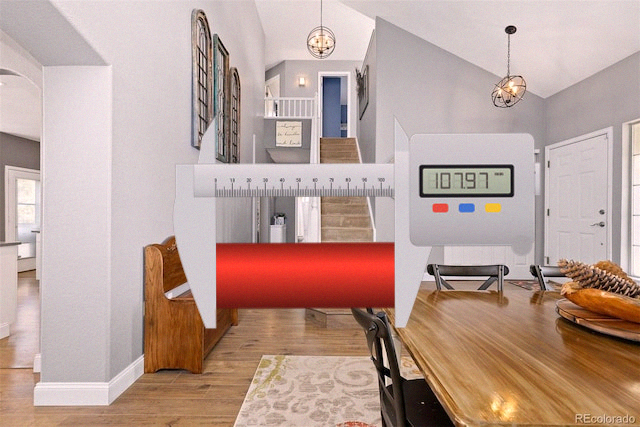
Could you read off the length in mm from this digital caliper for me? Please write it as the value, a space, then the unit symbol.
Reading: 107.97 mm
